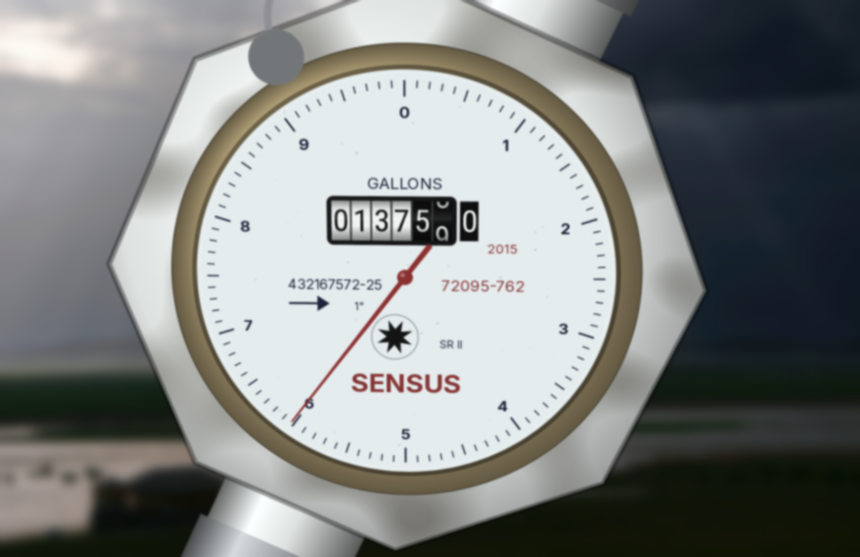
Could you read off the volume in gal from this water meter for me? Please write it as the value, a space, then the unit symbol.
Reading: 137586.0 gal
